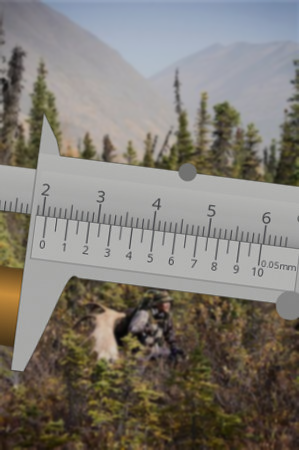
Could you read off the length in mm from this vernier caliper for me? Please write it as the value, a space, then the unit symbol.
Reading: 20.6 mm
